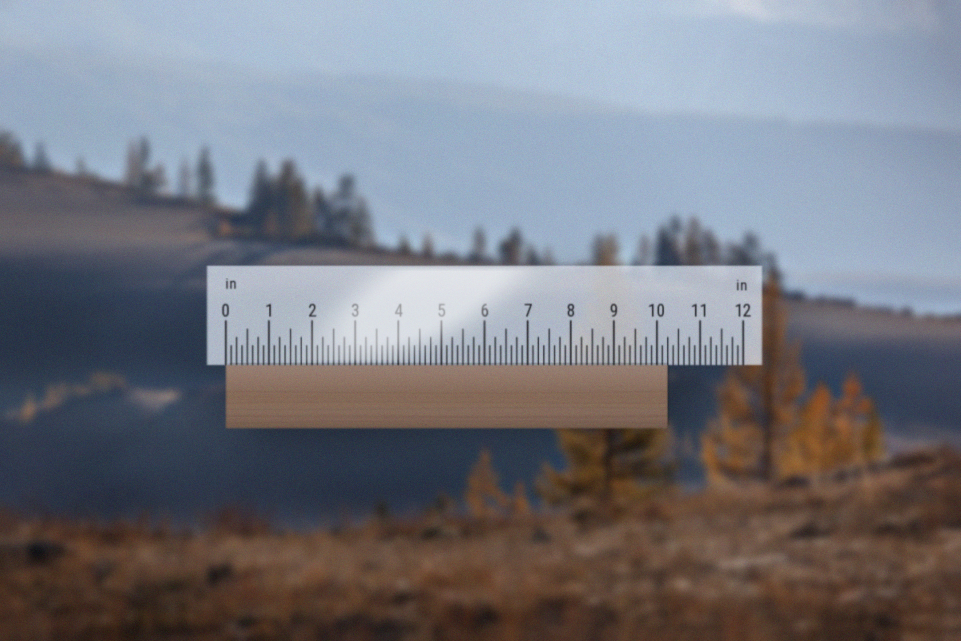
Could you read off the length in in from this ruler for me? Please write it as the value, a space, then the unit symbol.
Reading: 10.25 in
